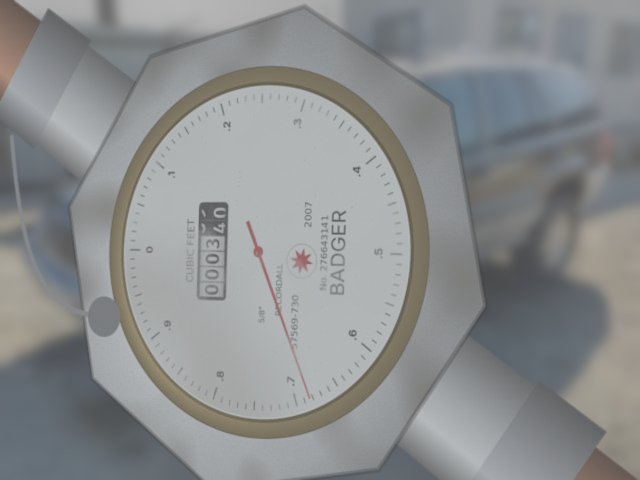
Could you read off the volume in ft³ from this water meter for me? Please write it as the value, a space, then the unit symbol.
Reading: 339.68 ft³
